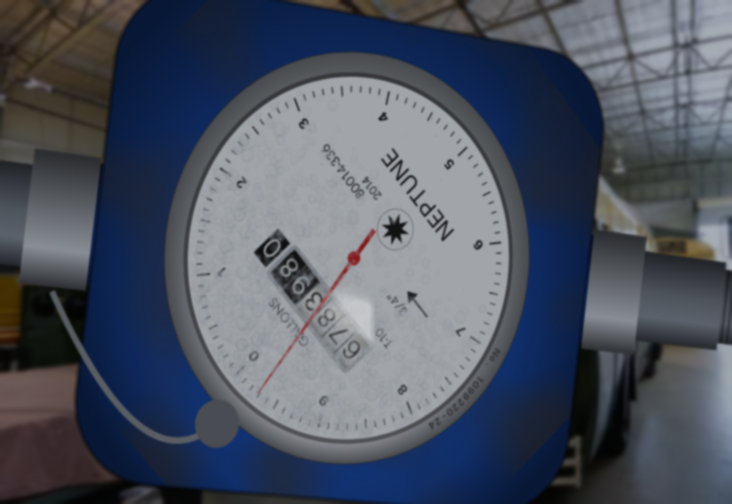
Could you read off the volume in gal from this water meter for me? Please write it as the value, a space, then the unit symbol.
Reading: 6783979.7 gal
